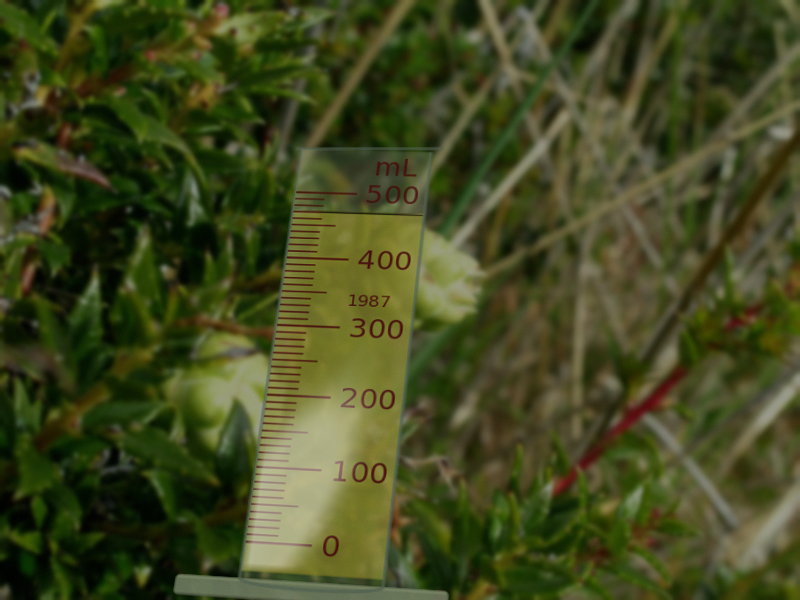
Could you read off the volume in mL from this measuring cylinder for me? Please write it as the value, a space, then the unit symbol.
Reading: 470 mL
